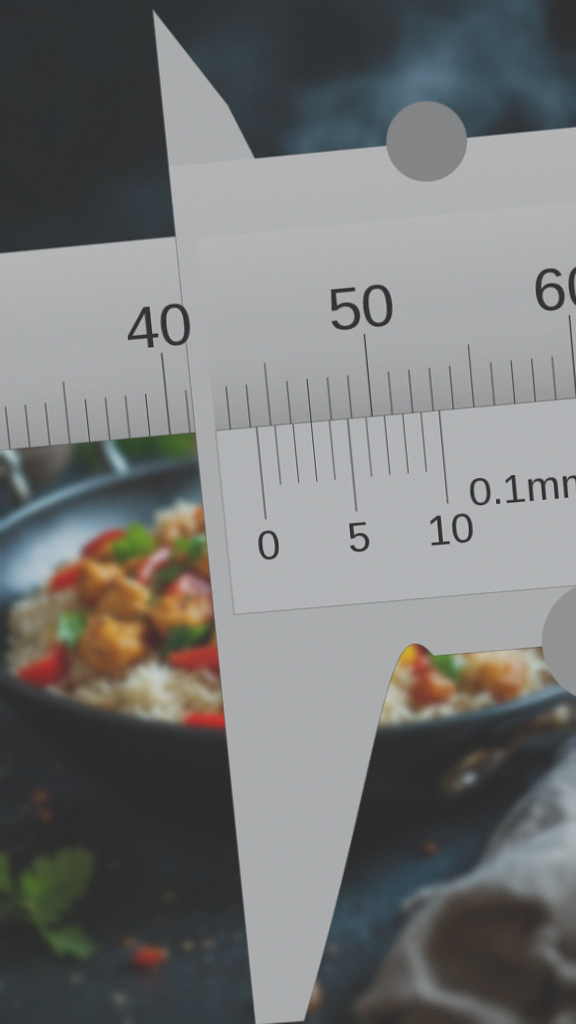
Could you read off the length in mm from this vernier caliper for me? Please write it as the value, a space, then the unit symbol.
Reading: 44.3 mm
